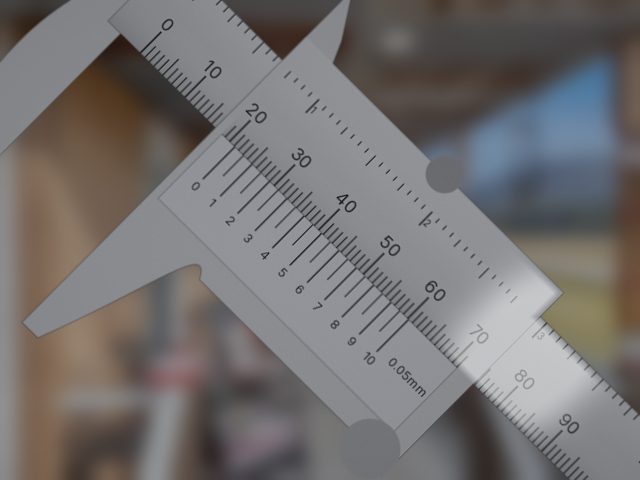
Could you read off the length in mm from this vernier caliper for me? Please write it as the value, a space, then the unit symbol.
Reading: 21.2 mm
